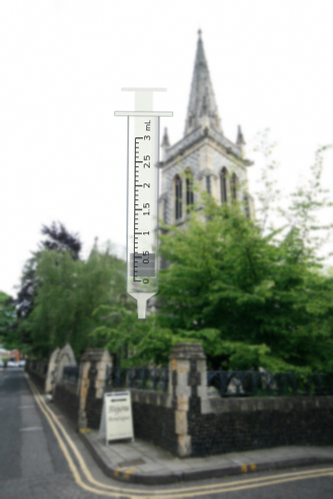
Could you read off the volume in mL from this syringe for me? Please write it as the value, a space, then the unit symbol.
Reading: 0.1 mL
